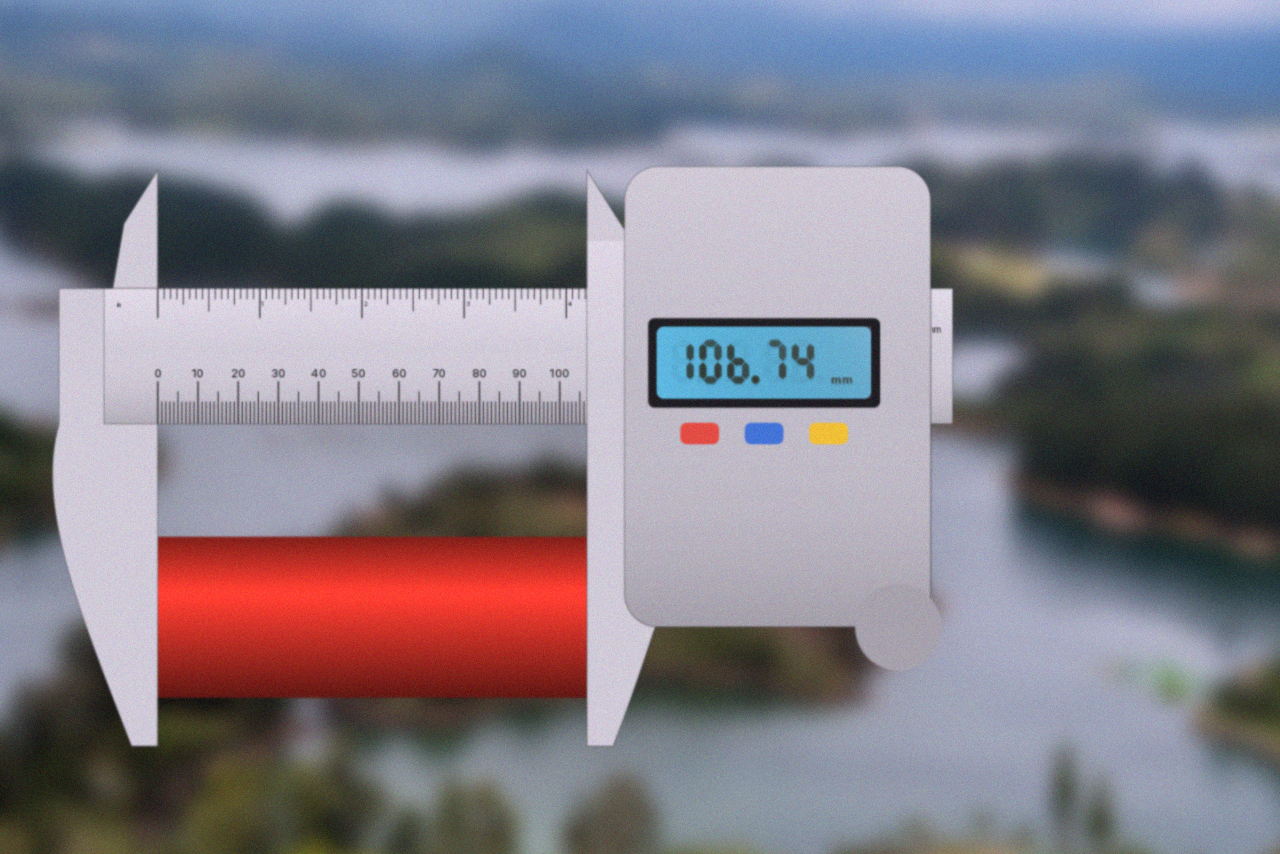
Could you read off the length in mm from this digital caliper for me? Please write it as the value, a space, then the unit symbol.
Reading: 106.74 mm
